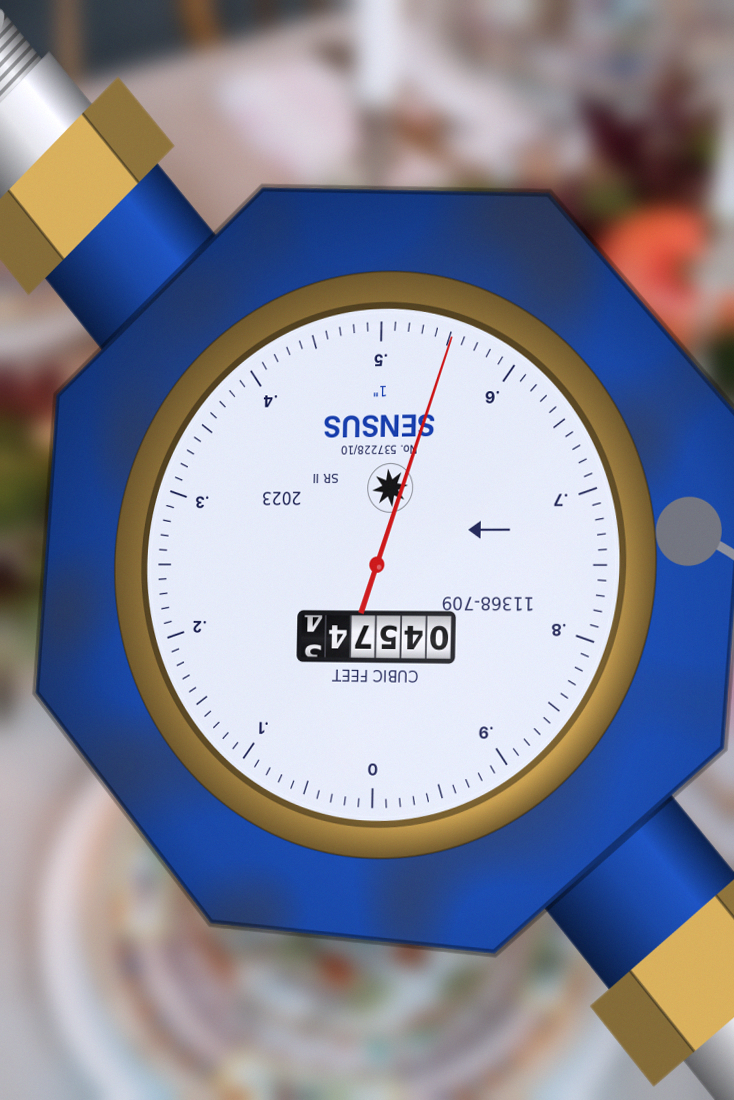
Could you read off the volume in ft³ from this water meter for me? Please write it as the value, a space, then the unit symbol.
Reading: 45743.55 ft³
